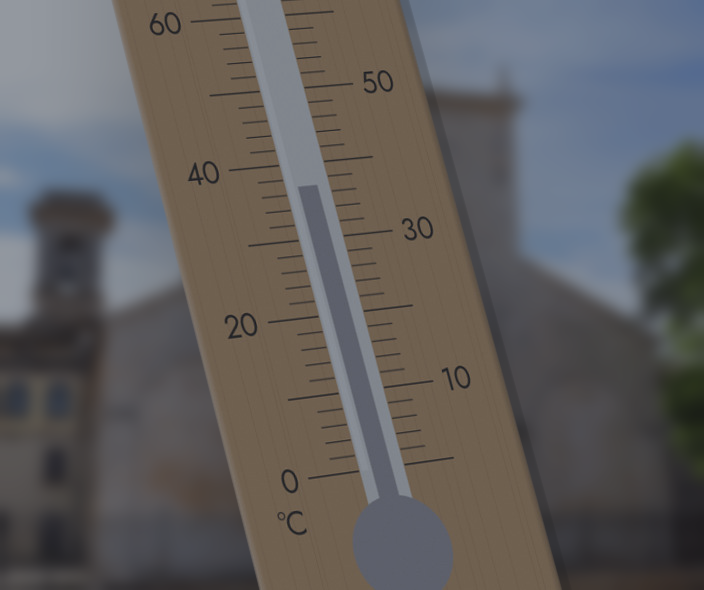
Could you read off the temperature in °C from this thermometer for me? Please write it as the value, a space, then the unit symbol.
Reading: 37 °C
